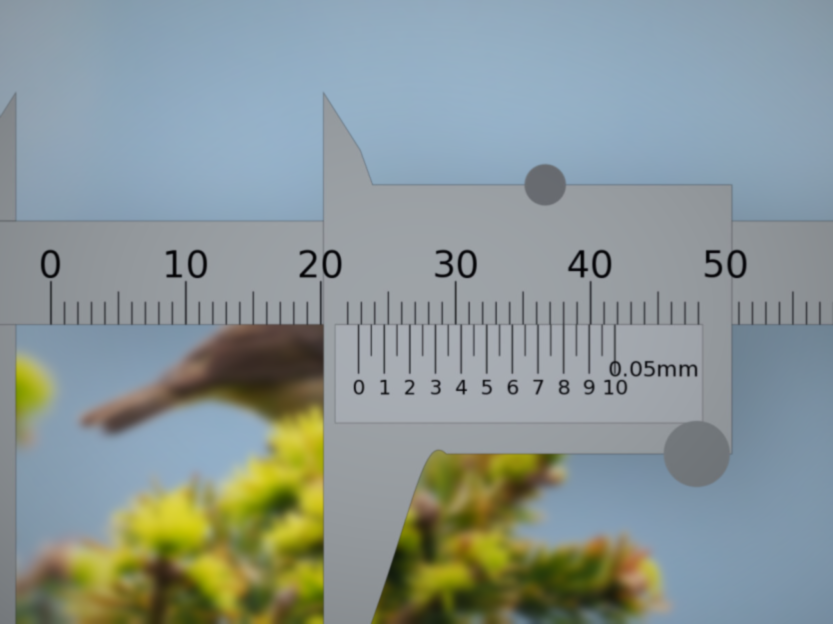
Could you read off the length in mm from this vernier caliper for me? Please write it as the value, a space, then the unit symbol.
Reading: 22.8 mm
